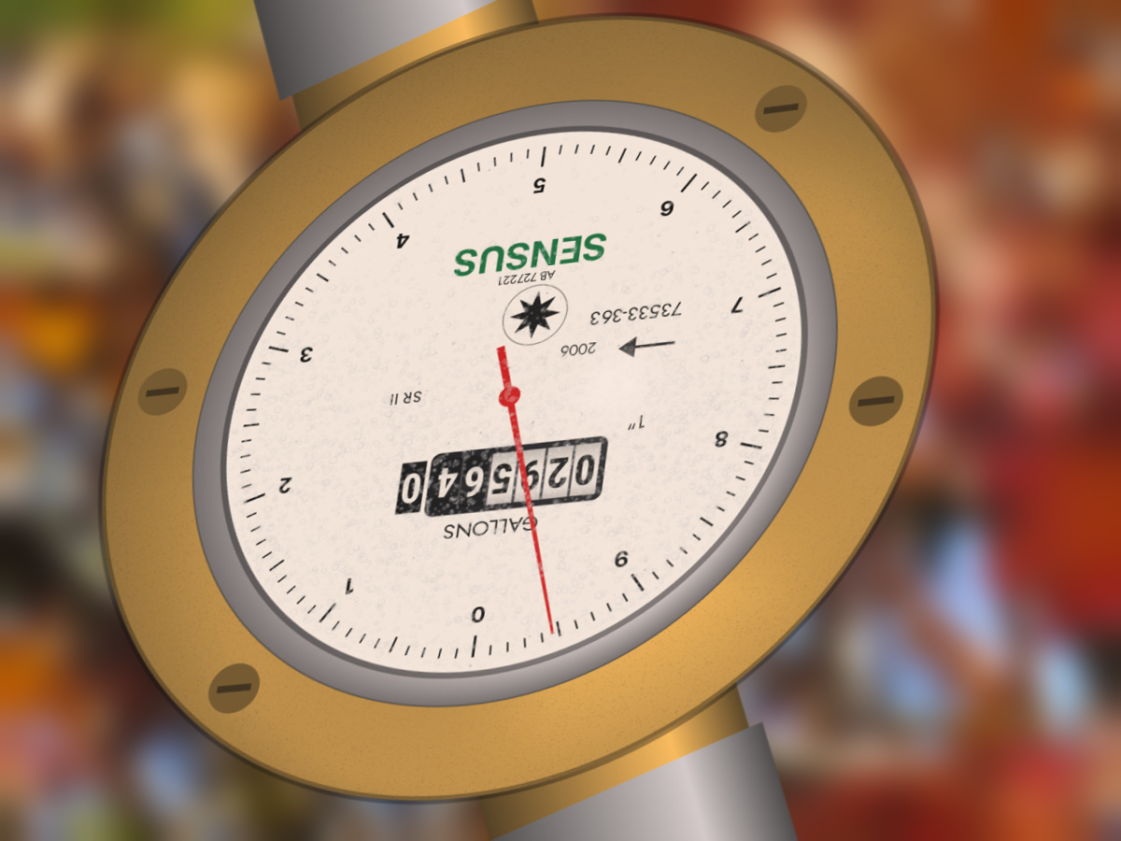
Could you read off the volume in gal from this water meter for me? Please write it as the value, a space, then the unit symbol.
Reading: 295639.5 gal
